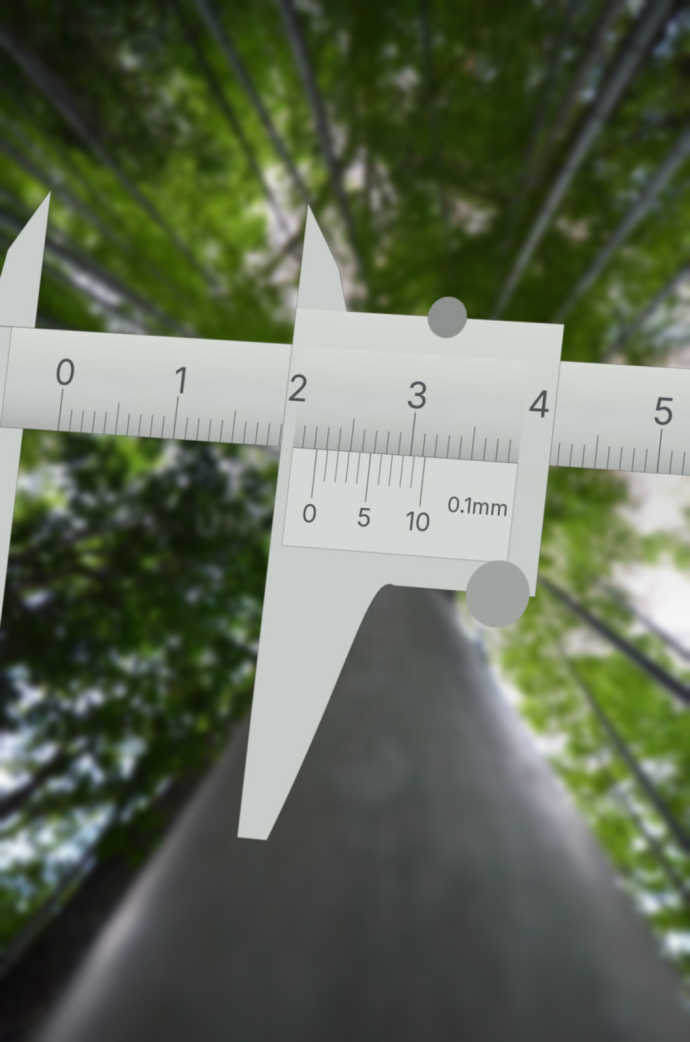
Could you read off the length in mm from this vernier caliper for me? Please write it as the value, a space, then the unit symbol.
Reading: 22.2 mm
